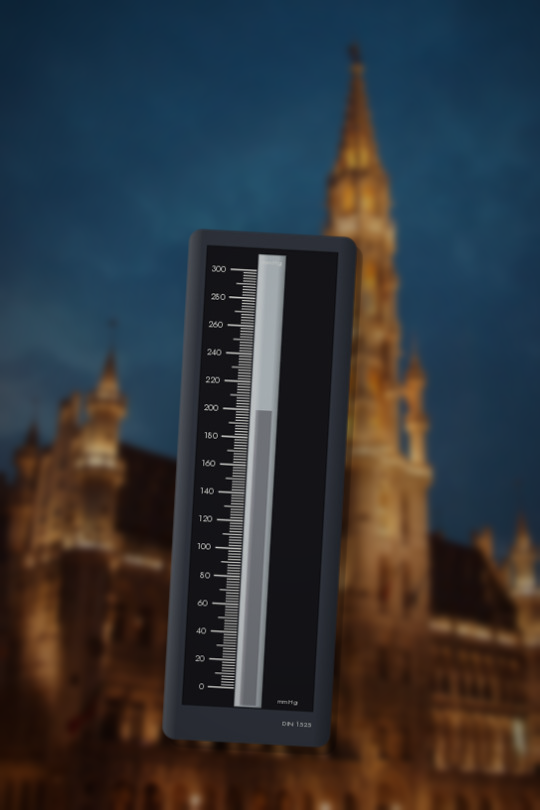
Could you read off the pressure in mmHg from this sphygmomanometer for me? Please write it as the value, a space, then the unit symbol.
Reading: 200 mmHg
